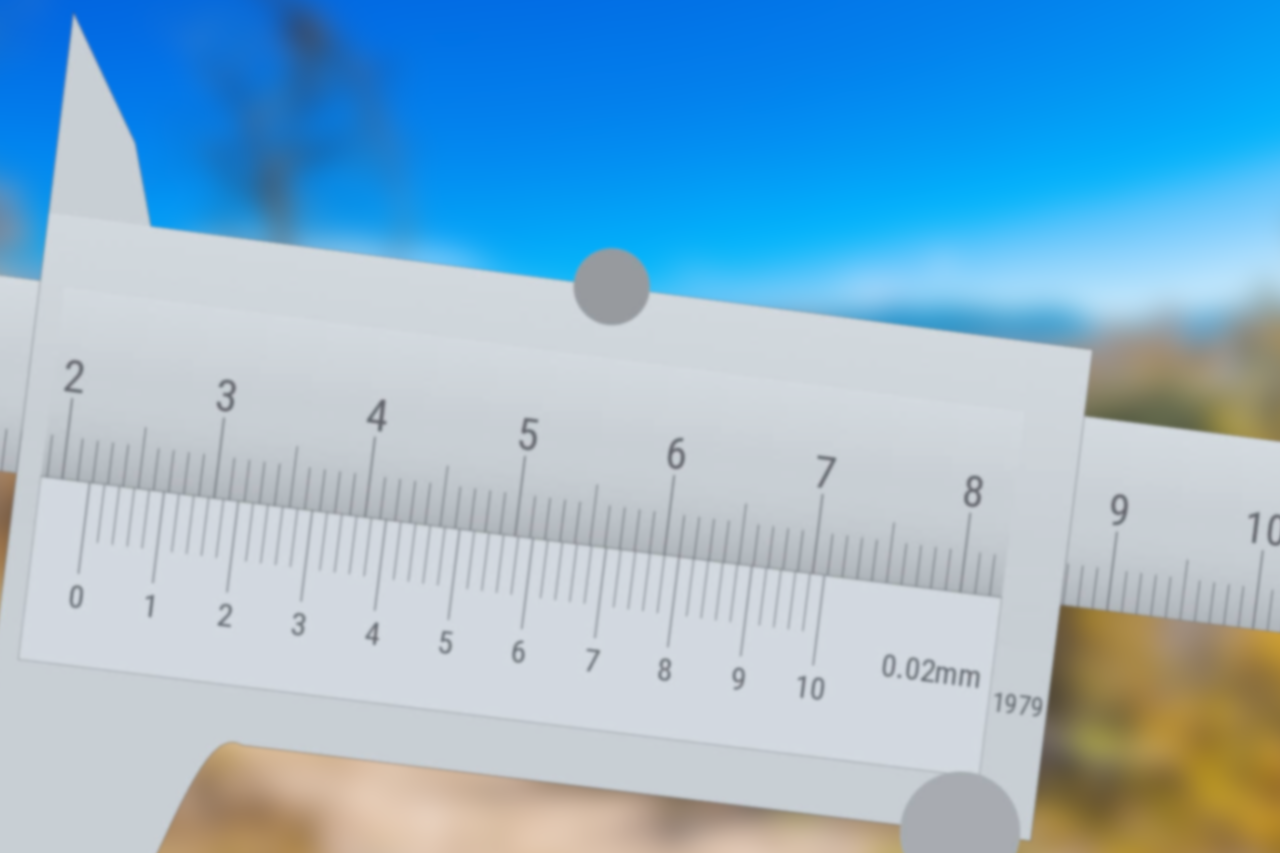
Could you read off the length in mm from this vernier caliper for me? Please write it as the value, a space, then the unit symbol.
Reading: 21.8 mm
